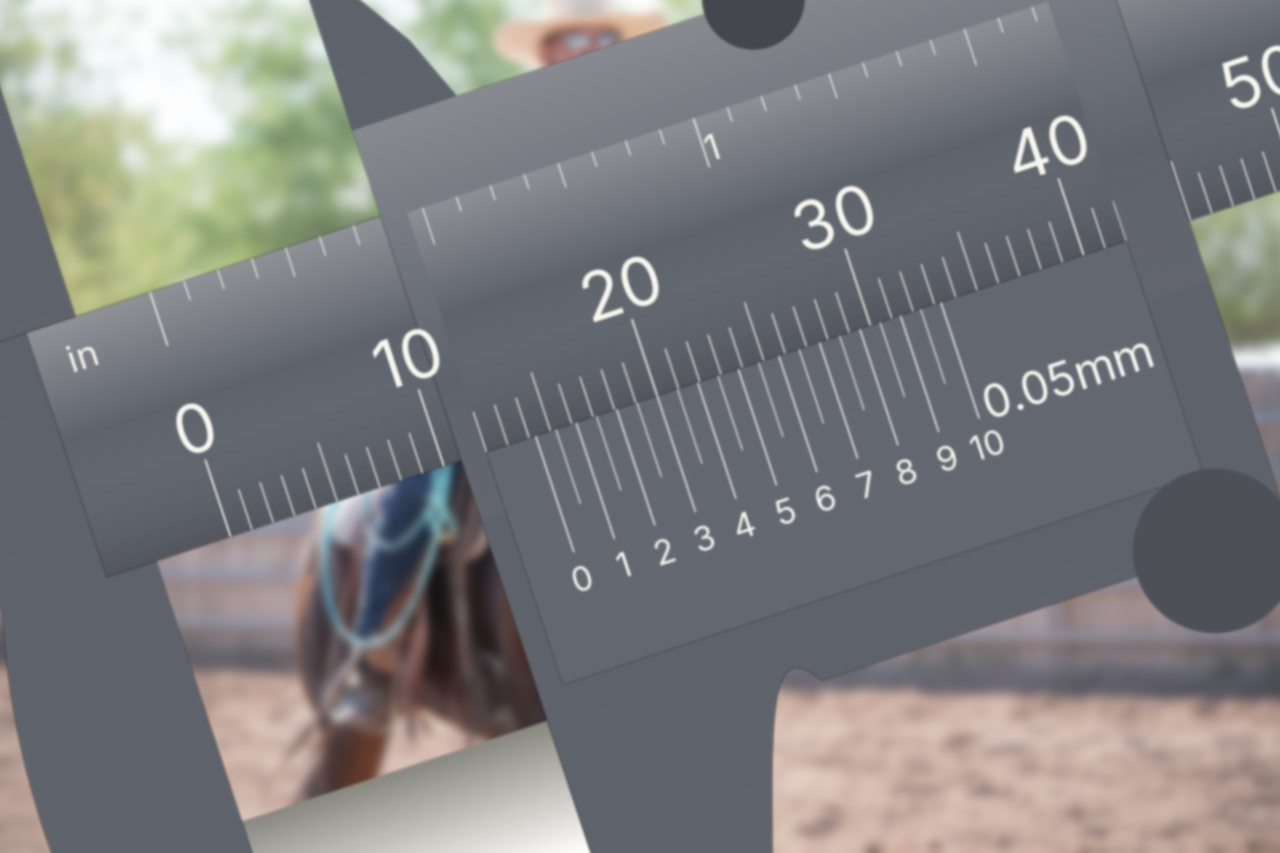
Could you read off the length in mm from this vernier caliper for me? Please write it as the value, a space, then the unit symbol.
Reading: 14.3 mm
